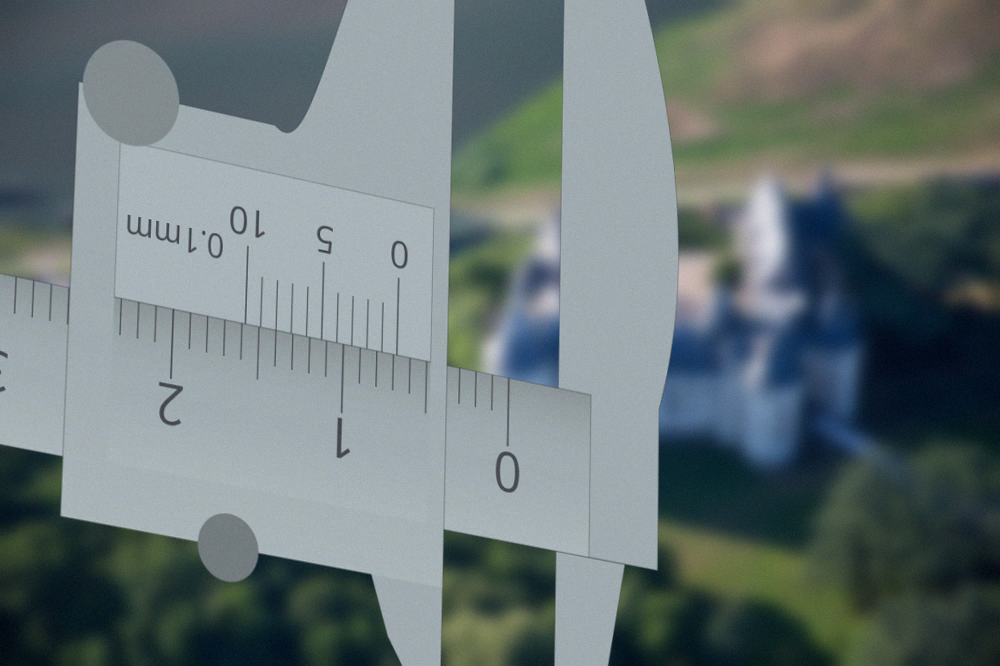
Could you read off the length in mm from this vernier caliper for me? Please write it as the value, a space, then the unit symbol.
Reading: 6.8 mm
